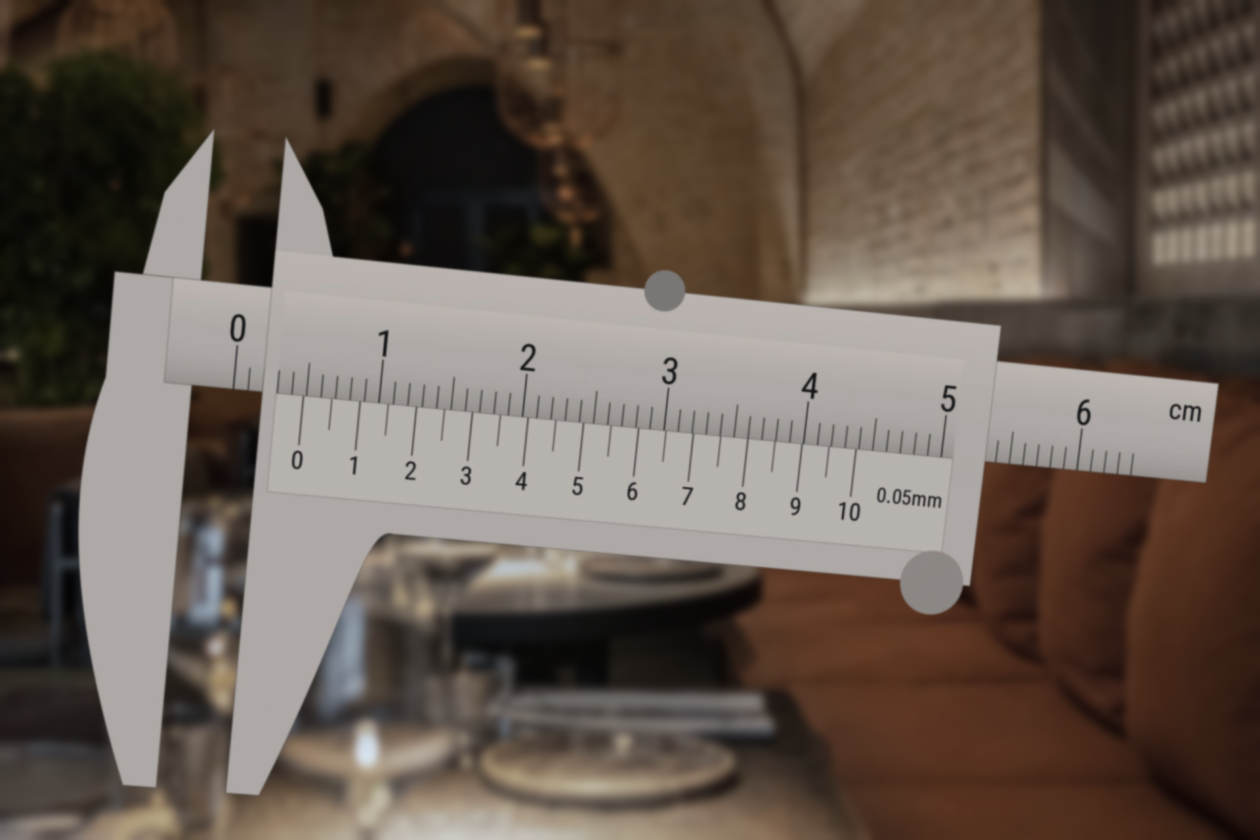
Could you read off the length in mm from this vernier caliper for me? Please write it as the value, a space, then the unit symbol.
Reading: 4.8 mm
